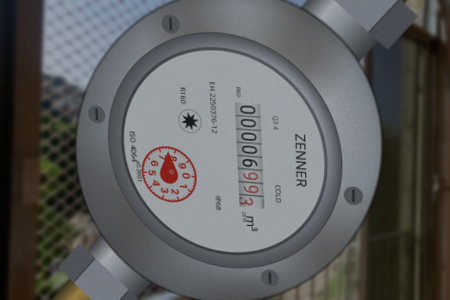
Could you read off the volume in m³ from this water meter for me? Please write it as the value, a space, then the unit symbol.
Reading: 6.9927 m³
